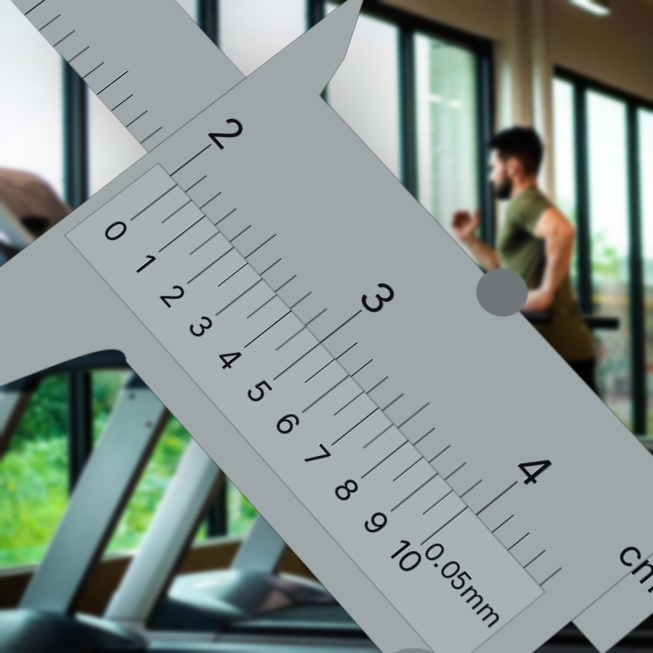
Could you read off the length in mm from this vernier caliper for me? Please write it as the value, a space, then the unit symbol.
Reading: 20.5 mm
